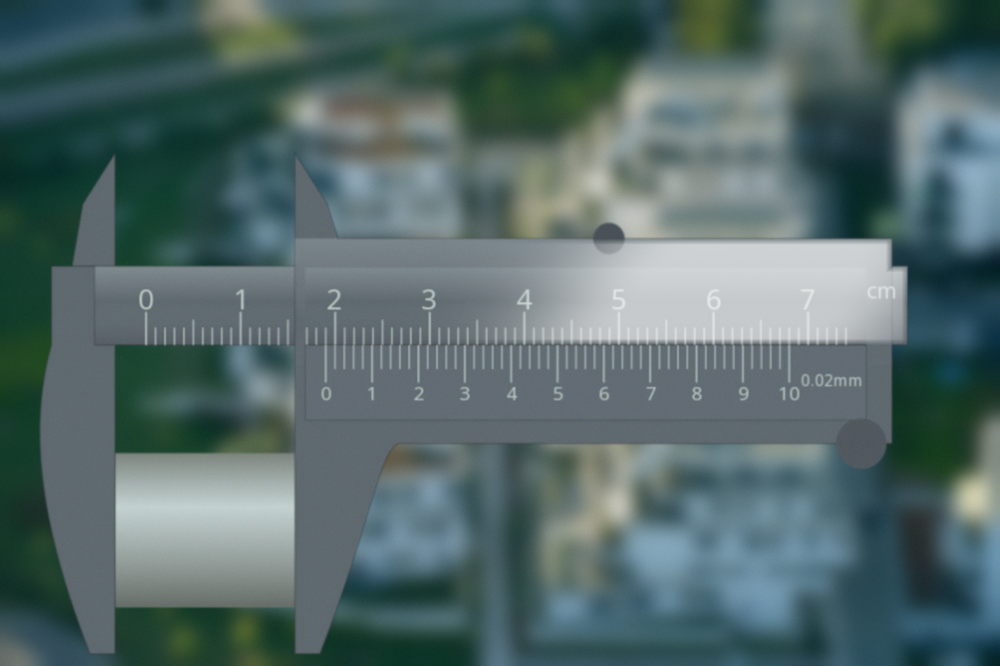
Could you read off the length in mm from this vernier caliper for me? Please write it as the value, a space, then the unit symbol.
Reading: 19.0 mm
